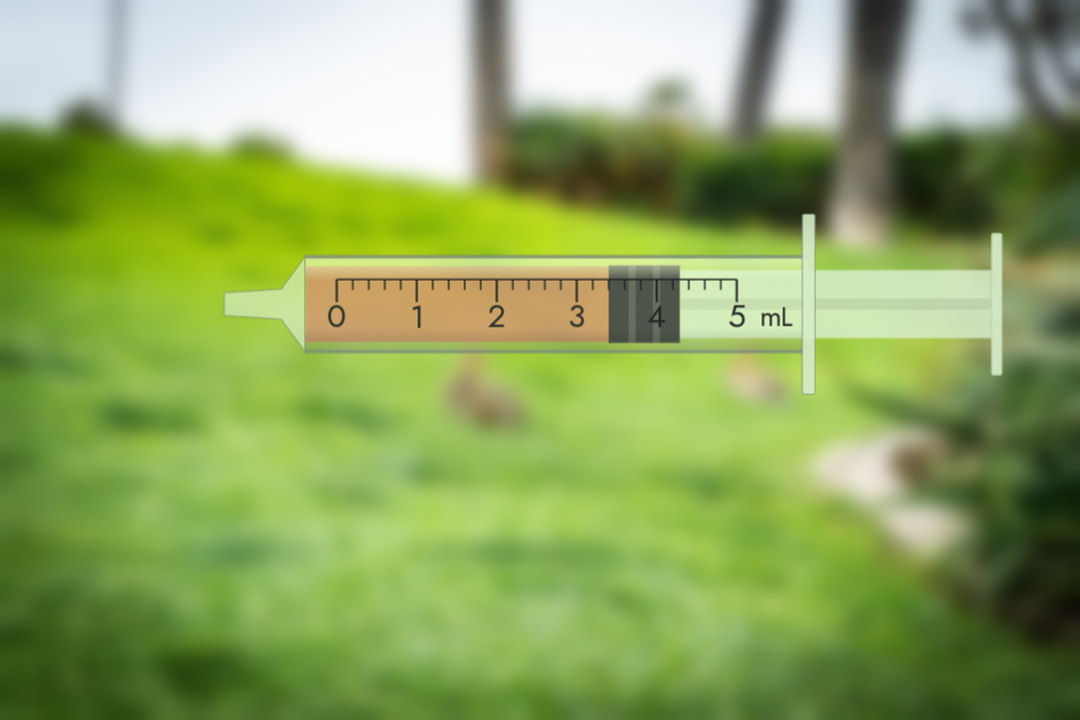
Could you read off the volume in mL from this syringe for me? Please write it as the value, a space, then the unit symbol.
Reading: 3.4 mL
